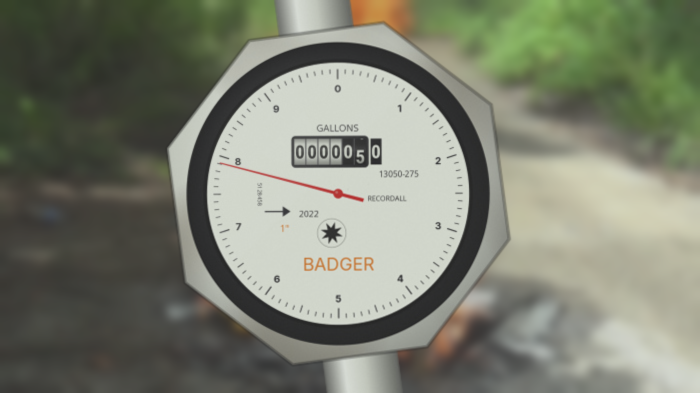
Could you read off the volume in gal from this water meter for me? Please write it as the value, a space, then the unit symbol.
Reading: 47.9 gal
